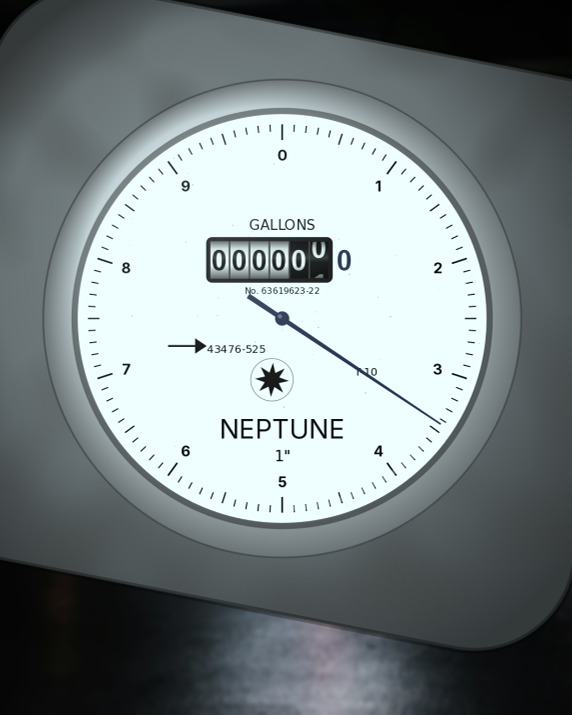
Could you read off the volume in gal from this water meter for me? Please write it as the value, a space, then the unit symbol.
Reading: 3.4 gal
